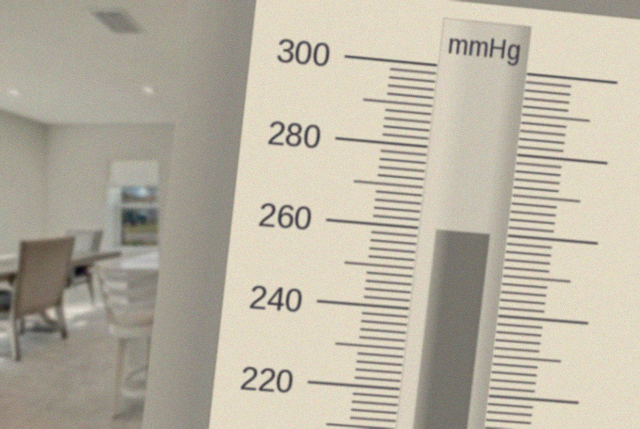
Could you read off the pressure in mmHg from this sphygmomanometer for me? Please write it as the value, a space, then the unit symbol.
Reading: 260 mmHg
